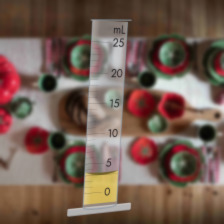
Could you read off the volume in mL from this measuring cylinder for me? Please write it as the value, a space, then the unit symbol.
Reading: 3 mL
